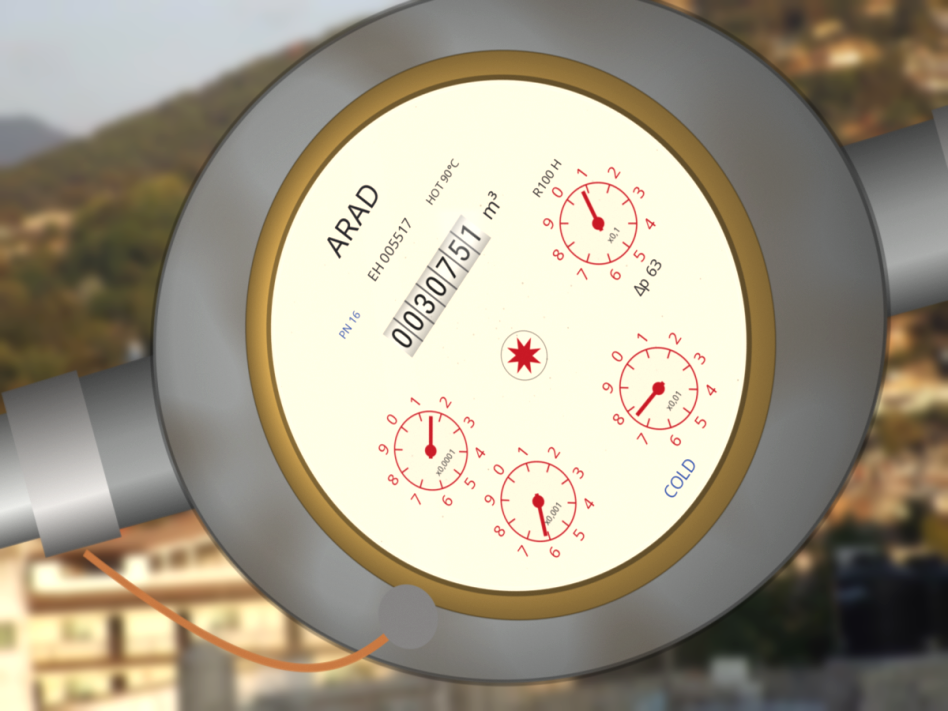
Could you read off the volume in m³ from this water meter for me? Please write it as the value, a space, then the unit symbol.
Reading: 30751.0761 m³
